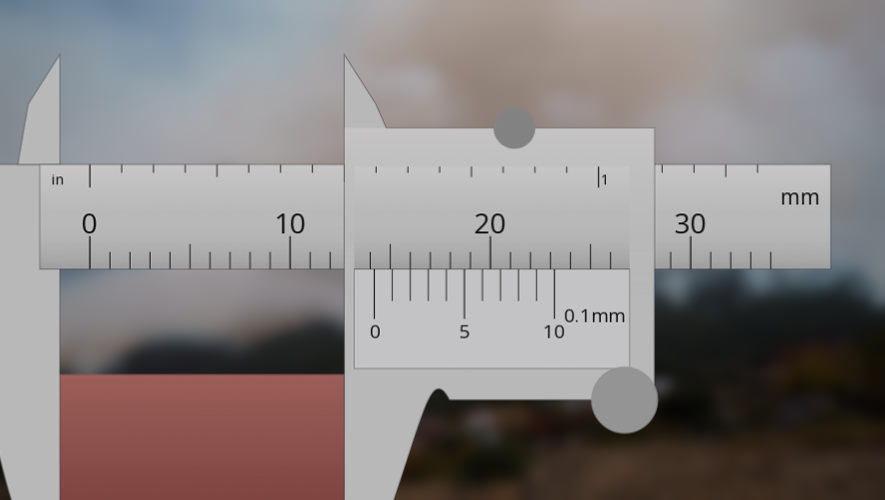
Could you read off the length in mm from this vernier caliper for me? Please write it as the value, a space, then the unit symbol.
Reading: 14.2 mm
